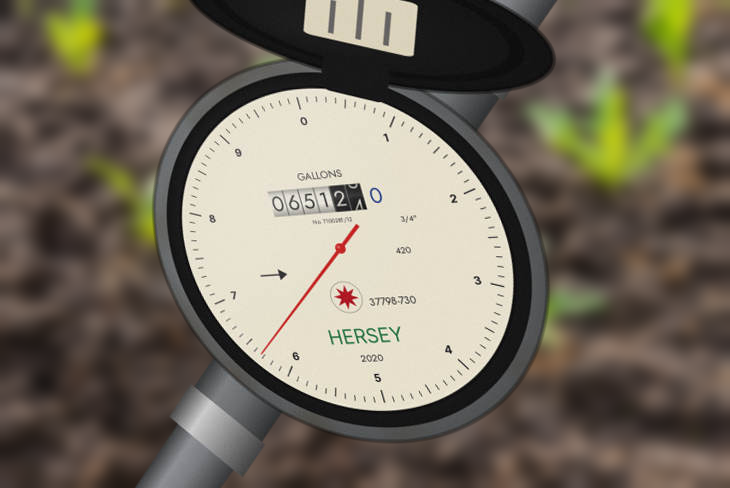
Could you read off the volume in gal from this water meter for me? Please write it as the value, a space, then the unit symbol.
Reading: 651236.3 gal
